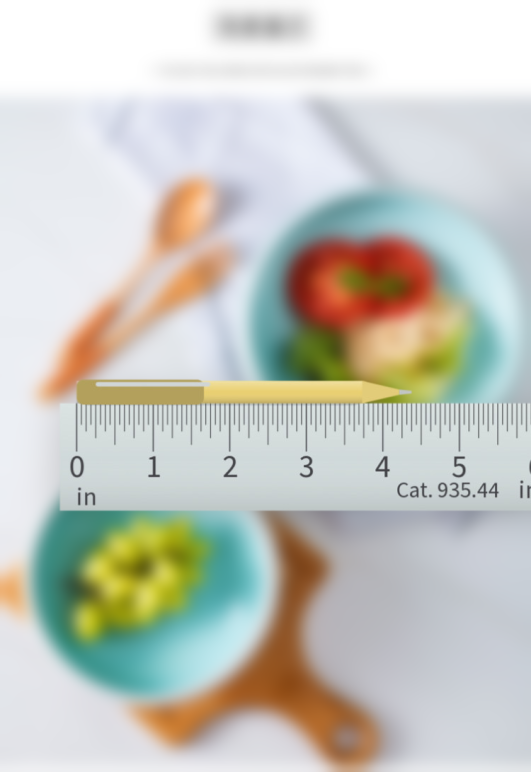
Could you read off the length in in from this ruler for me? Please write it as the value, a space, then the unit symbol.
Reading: 4.375 in
